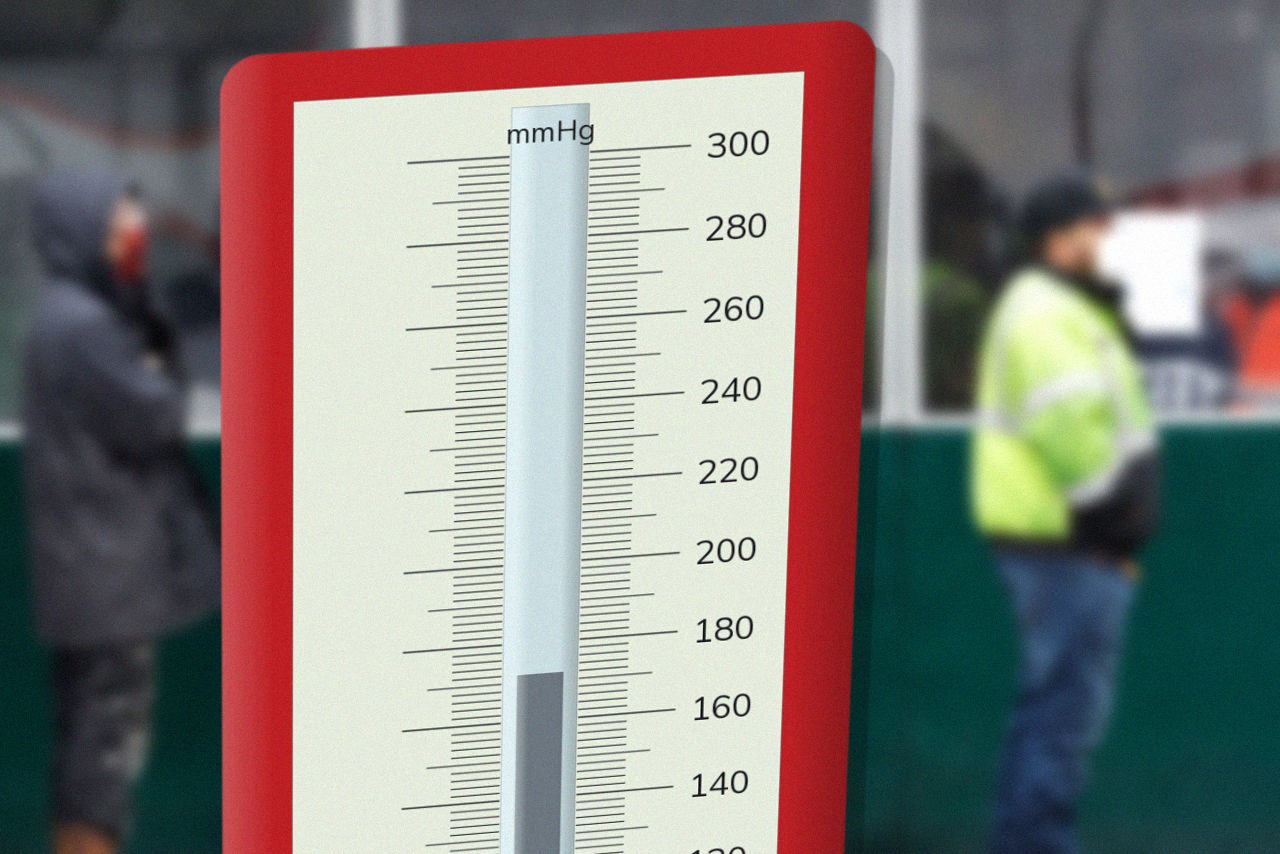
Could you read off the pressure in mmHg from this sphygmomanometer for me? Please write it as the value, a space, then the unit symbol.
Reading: 172 mmHg
